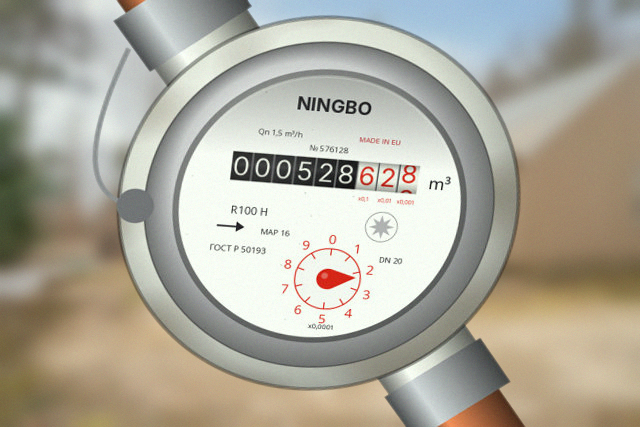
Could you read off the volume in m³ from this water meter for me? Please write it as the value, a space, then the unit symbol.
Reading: 528.6282 m³
